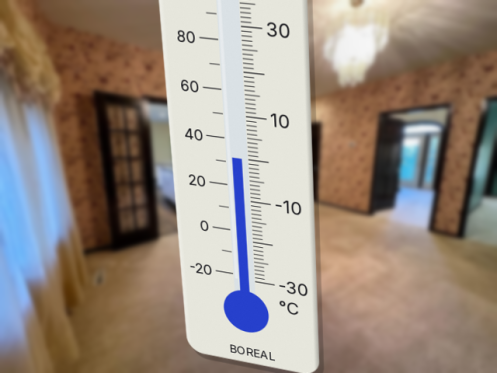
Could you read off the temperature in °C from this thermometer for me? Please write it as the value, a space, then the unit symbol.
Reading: 0 °C
